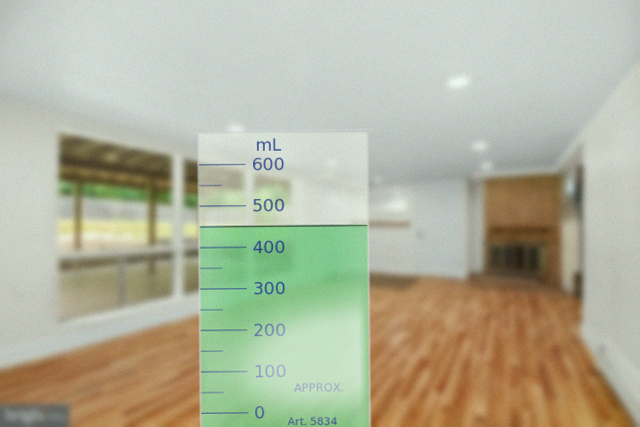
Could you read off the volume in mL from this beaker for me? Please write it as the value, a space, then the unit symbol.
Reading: 450 mL
